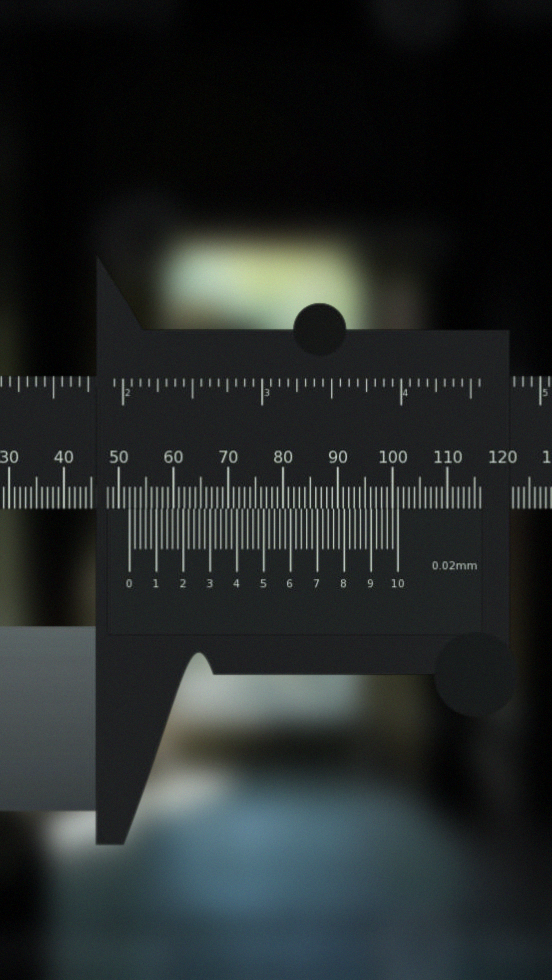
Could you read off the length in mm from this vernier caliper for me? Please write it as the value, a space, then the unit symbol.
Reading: 52.0 mm
